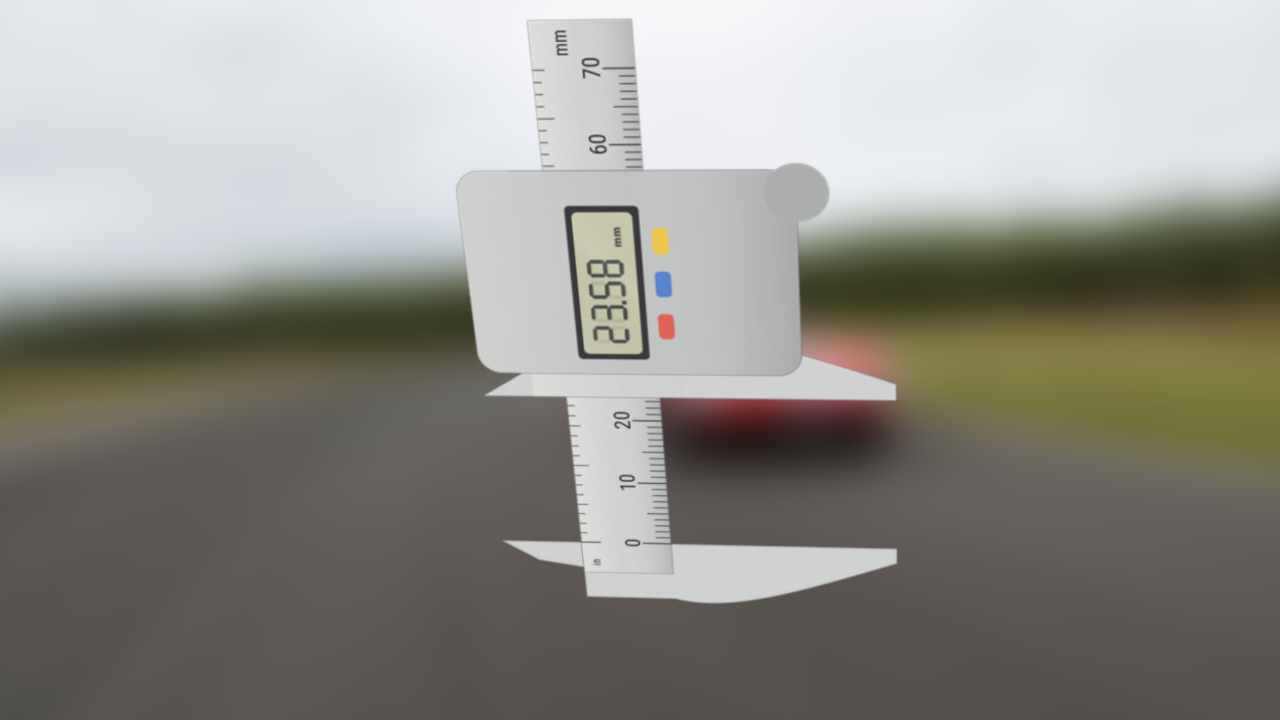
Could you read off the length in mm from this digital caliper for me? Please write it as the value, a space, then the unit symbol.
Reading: 23.58 mm
